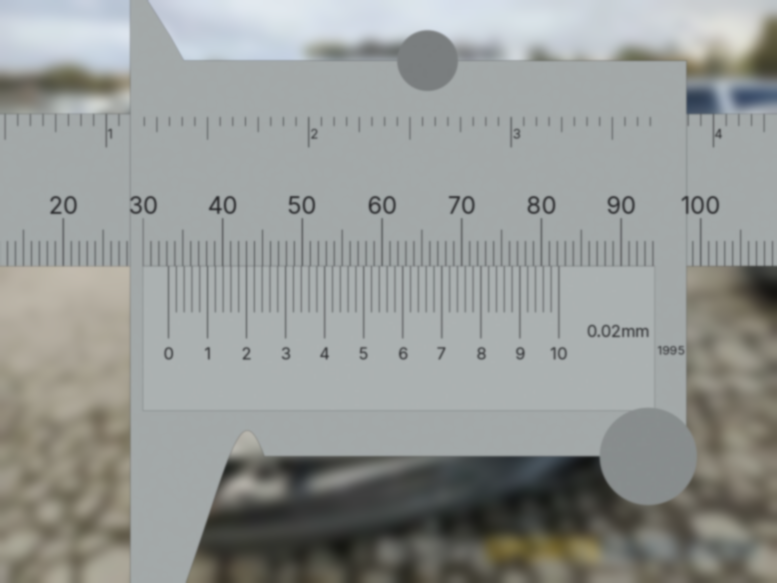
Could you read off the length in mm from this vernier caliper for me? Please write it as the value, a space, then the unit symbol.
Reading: 33.2 mm
